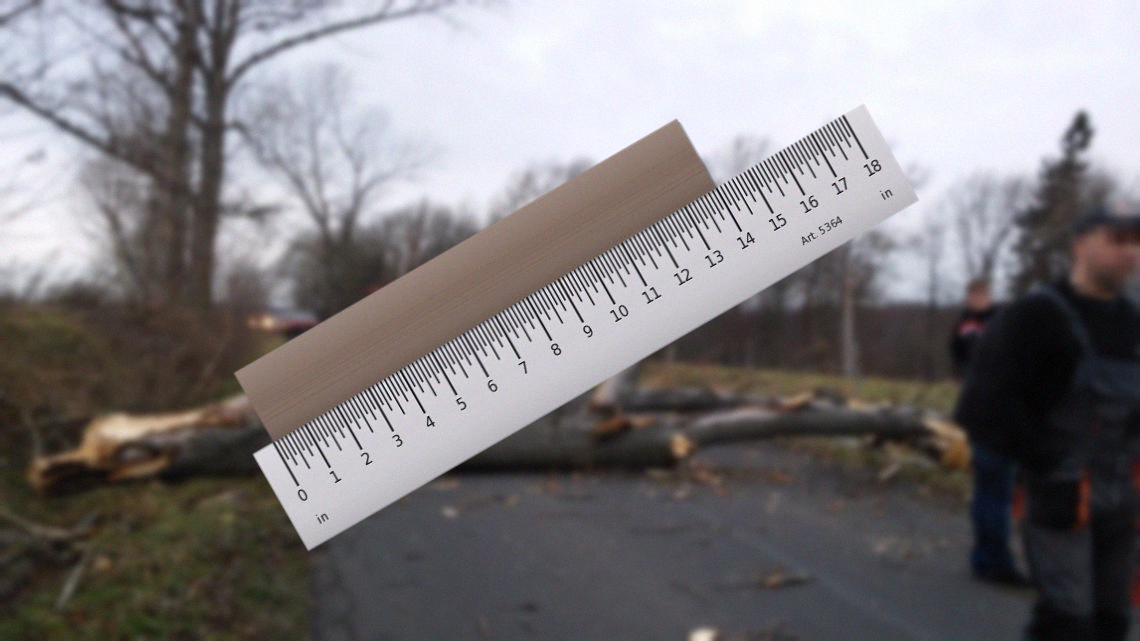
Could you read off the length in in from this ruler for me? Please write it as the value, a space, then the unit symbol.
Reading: 14 in
